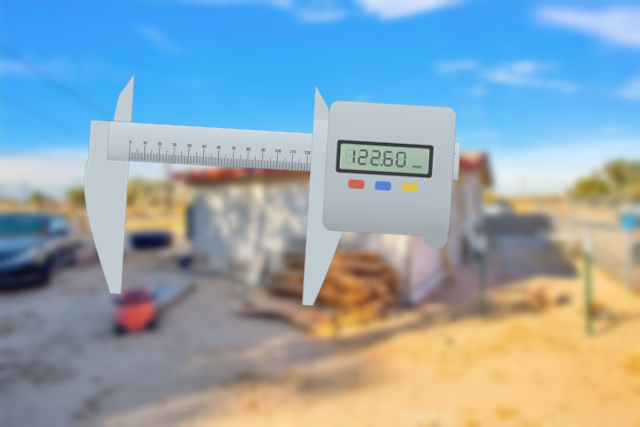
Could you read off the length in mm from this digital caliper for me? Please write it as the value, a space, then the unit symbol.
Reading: 122.60 mm
